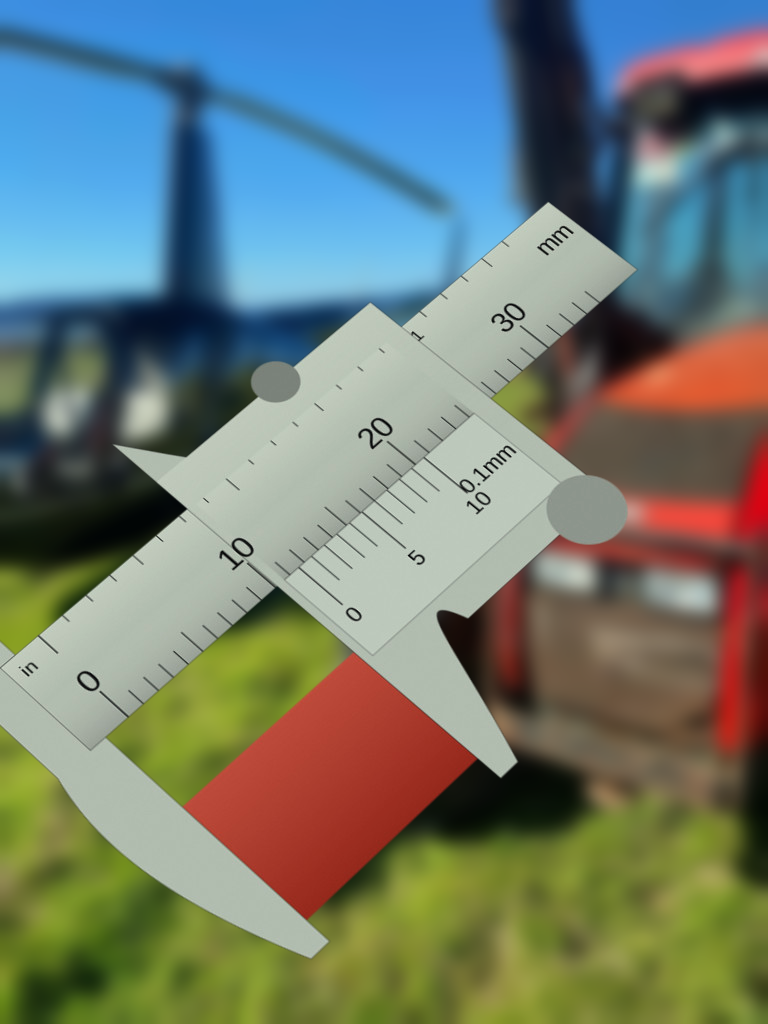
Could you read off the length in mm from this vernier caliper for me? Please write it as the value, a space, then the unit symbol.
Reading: 11.6 mm
